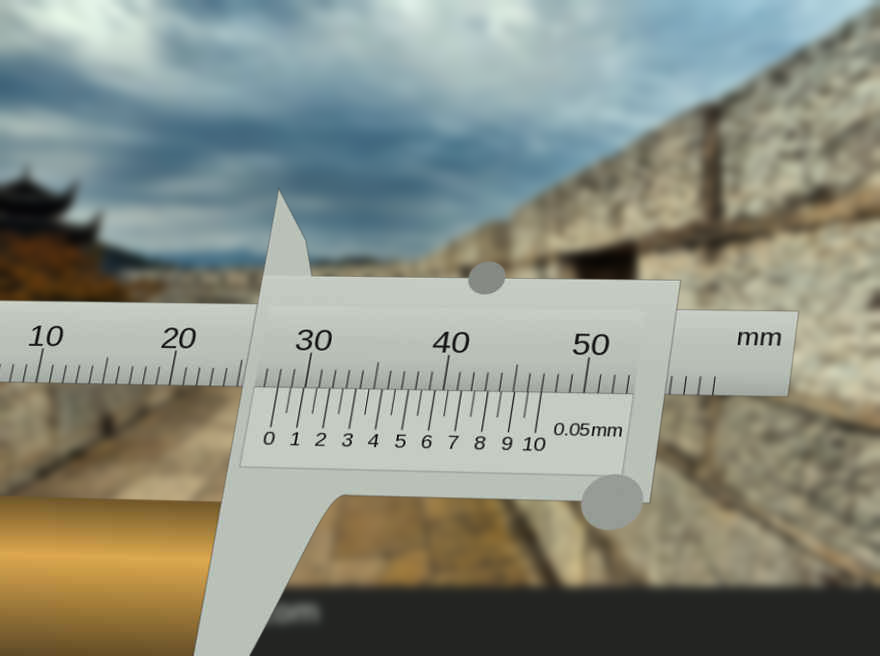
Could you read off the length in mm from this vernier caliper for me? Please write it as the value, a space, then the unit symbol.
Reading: 28.0 mm
